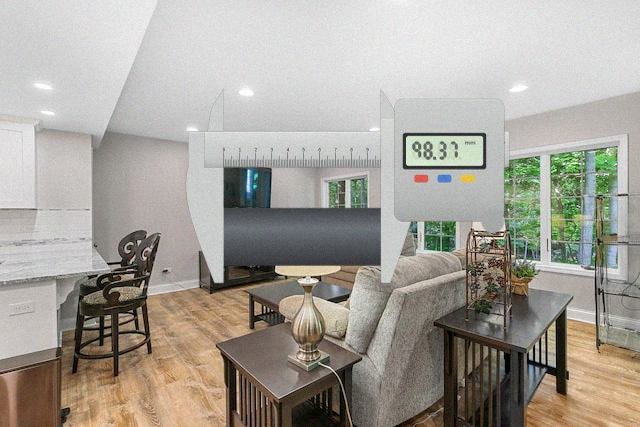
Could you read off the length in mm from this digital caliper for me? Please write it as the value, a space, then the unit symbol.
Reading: 98.37 mm
